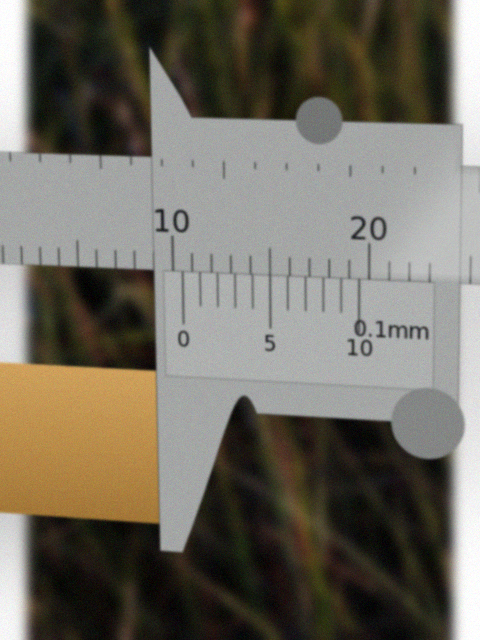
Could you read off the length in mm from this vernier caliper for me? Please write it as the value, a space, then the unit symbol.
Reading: 10.5 mm
